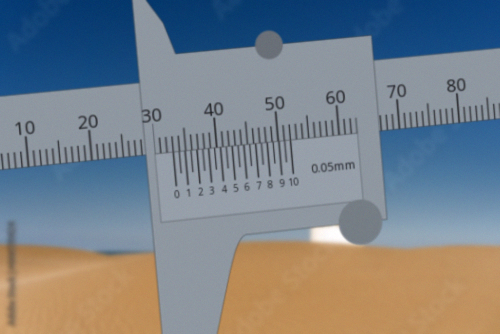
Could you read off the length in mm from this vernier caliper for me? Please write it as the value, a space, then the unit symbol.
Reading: 33.0 mm
